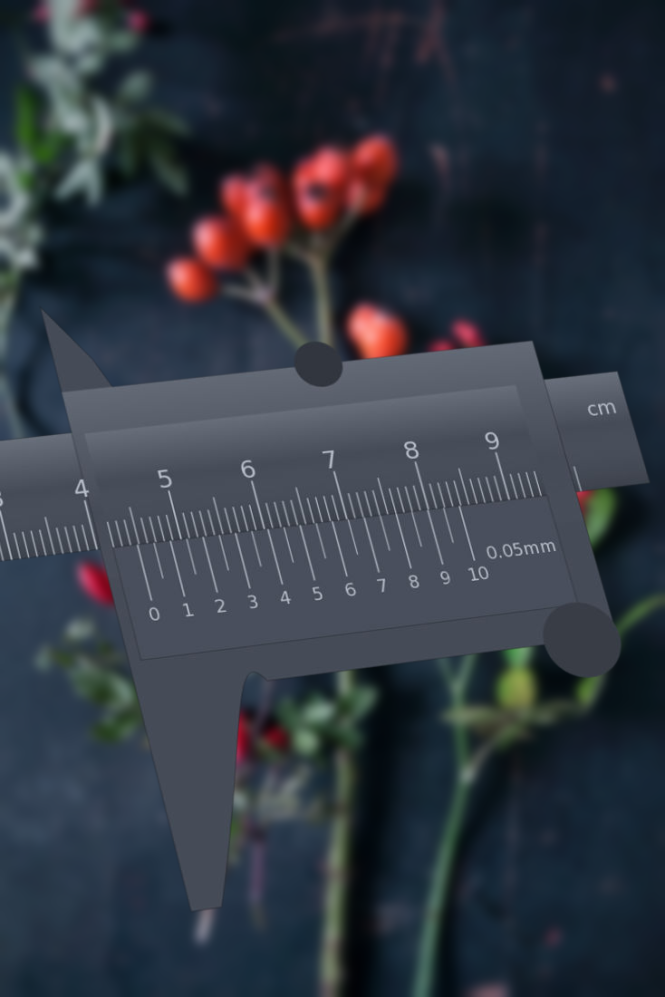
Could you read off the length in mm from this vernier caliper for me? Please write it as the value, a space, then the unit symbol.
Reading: 44.8 mm
